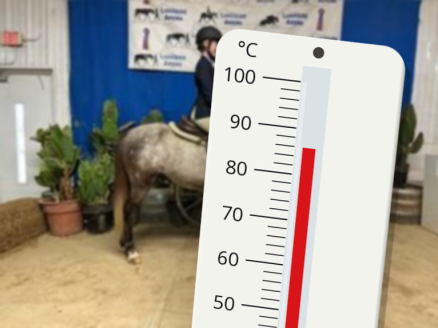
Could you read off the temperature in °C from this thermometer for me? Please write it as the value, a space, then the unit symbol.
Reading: 86 °C
